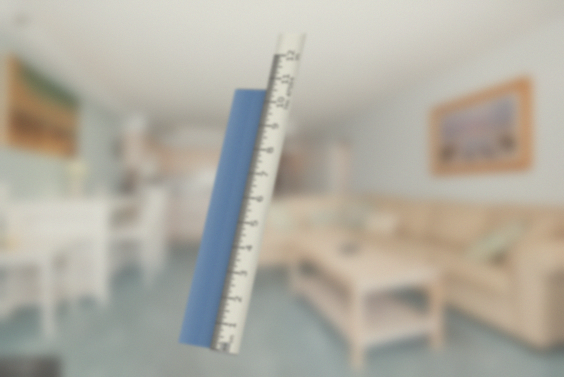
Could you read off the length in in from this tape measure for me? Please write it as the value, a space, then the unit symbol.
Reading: 10.5 in
